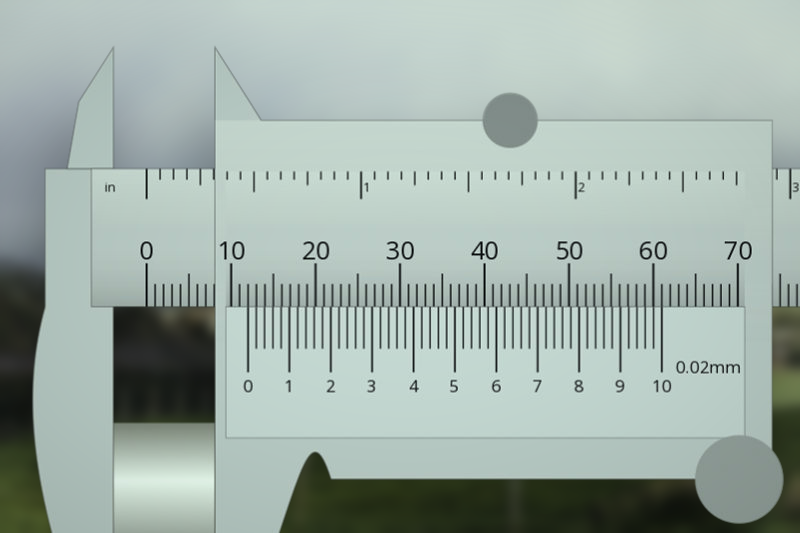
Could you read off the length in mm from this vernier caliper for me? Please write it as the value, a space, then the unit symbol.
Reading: 12.0 mm
